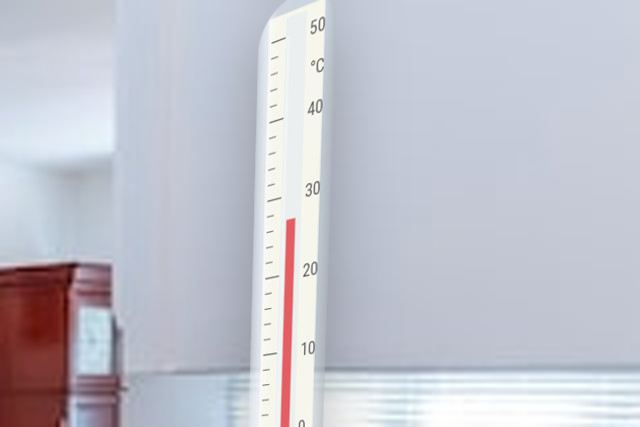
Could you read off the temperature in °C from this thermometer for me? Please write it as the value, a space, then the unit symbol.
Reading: 27 °C
